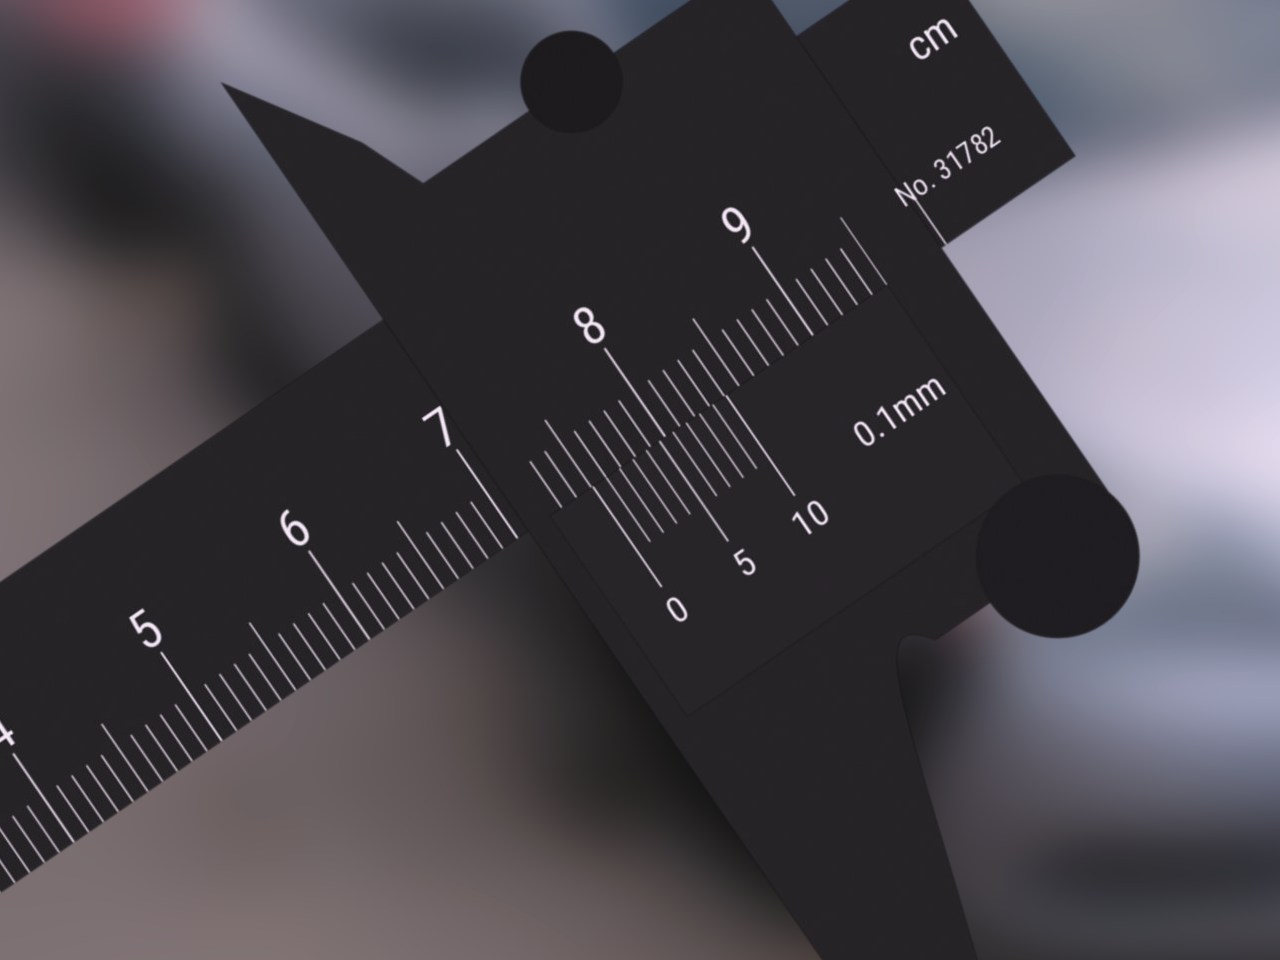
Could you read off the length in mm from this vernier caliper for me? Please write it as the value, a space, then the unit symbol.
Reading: 75.1 mm
